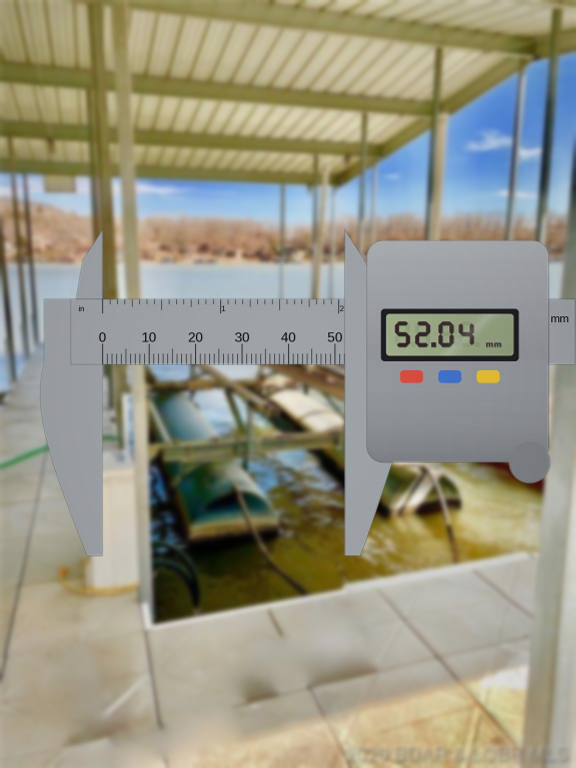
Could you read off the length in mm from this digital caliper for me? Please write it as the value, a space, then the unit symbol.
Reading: 52.04 mm
